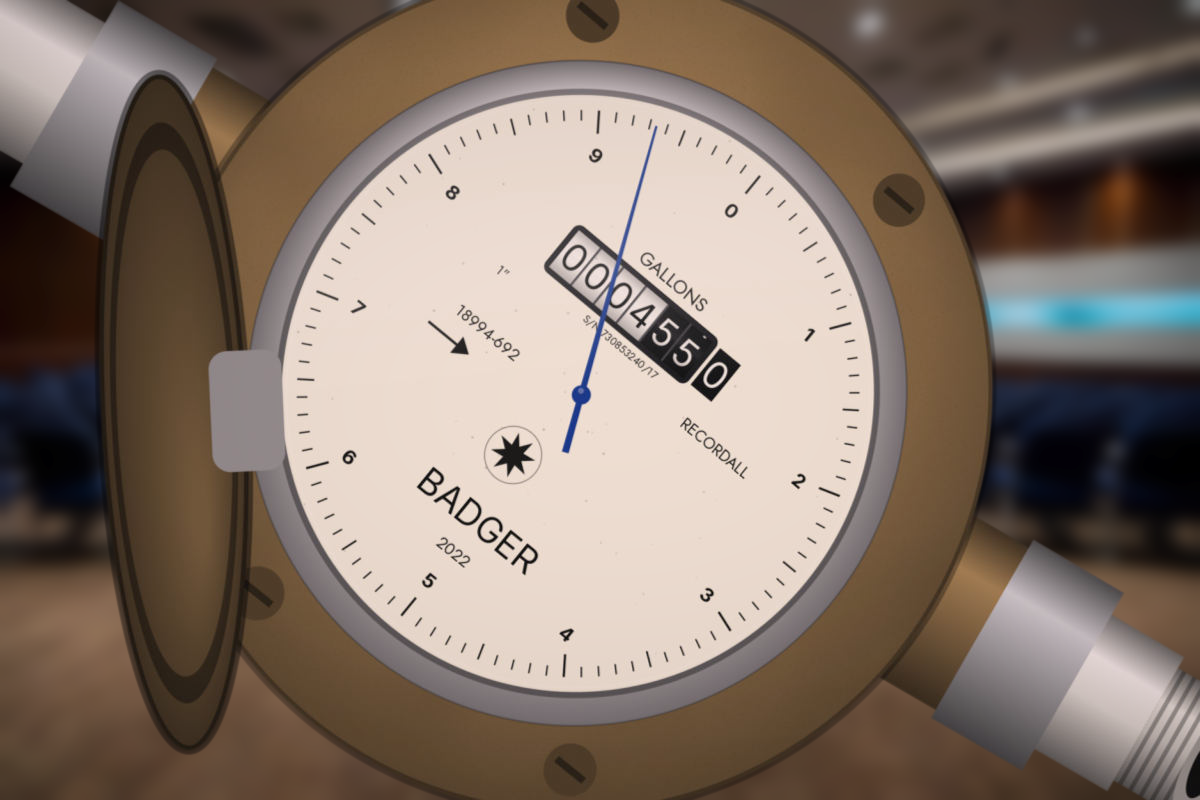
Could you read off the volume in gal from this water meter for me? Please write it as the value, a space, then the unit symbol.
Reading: 4549.3 gal
